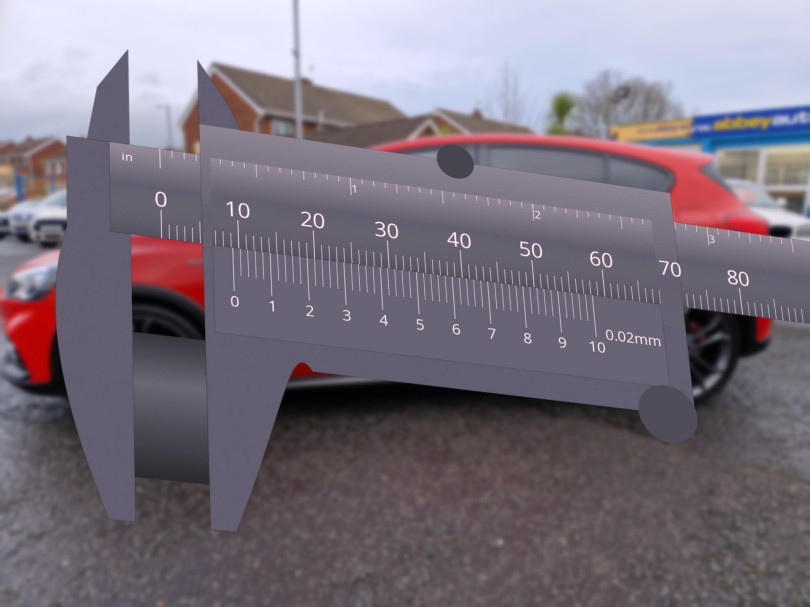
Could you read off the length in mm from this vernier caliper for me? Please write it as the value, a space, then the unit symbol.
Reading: 9.2 mm
